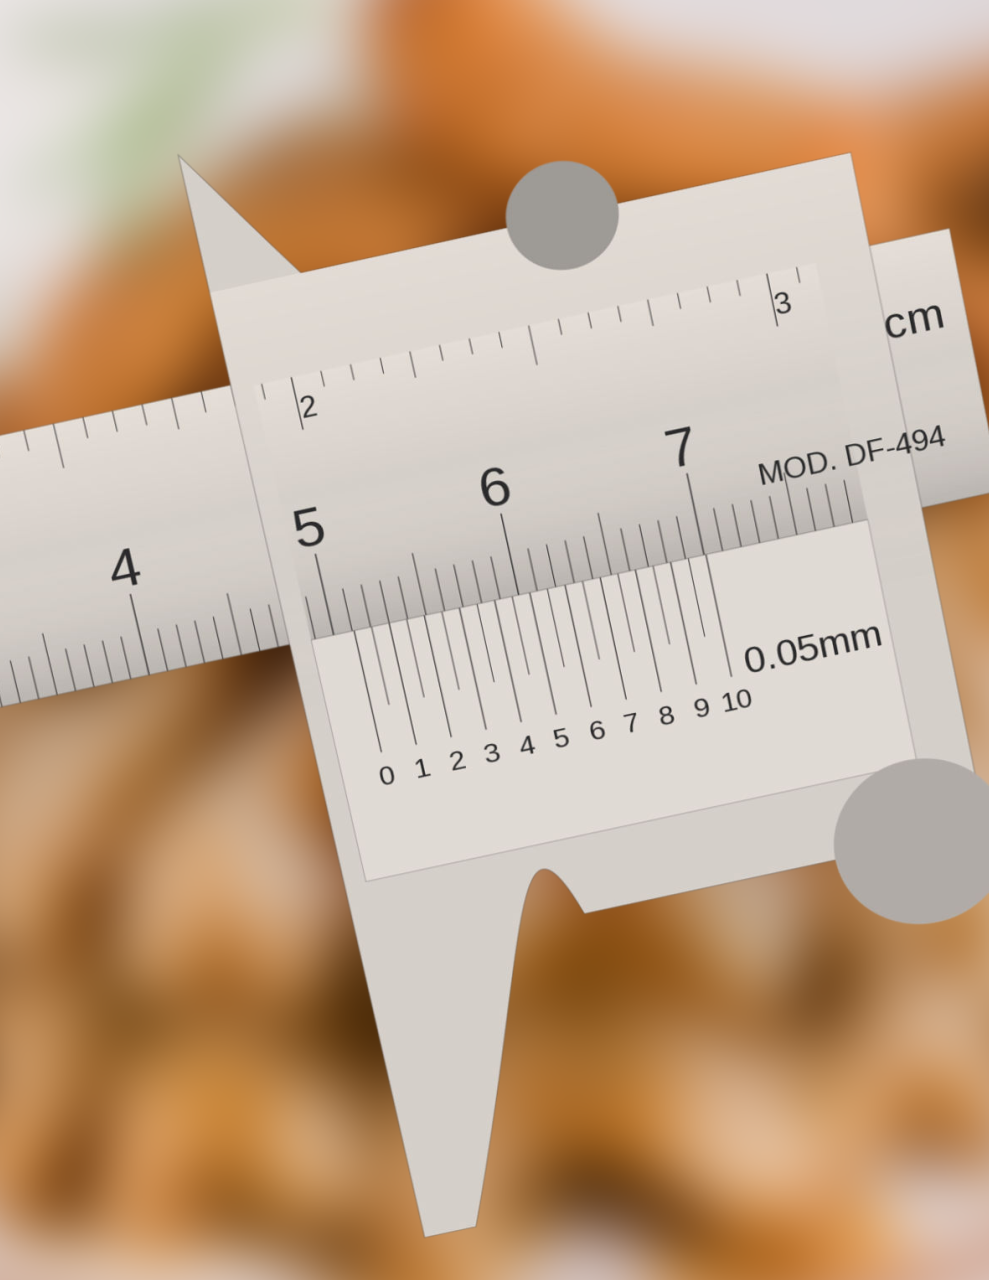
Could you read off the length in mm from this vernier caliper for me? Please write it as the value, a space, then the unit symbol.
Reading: 51.1 mm
